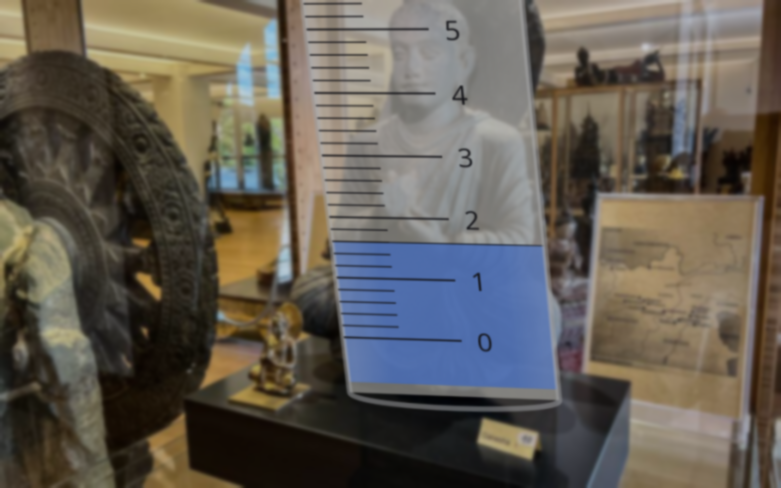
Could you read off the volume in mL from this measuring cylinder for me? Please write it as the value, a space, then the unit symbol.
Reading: 1.6 mL
